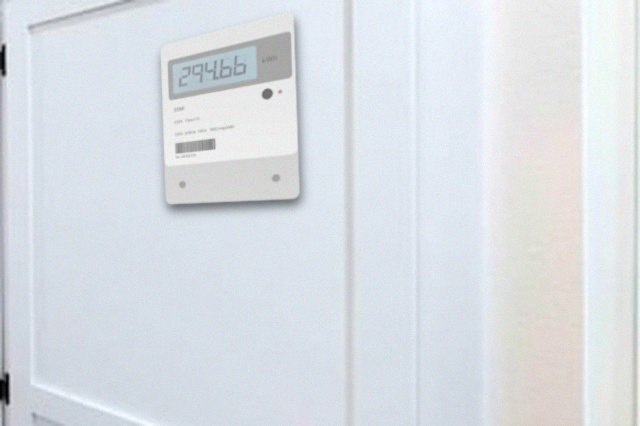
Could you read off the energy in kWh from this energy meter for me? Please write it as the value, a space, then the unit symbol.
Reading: 294.66 kWh
